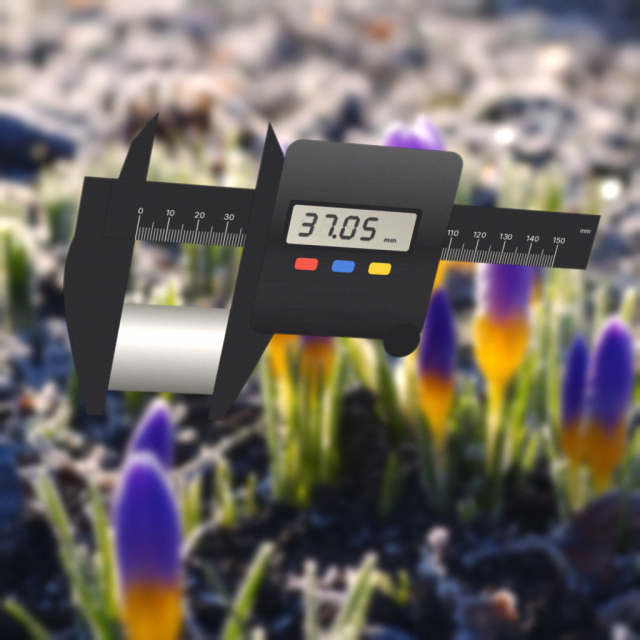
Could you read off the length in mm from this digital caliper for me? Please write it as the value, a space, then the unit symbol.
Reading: 37.05 mm
